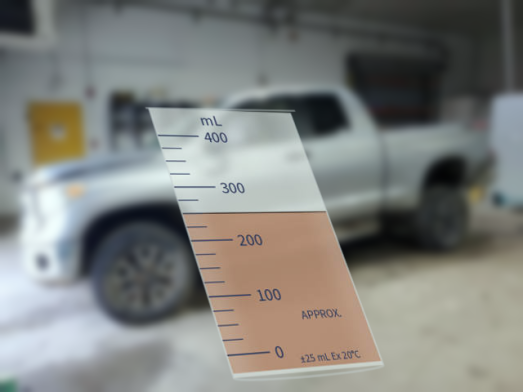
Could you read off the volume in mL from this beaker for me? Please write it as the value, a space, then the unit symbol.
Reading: 250 mL
